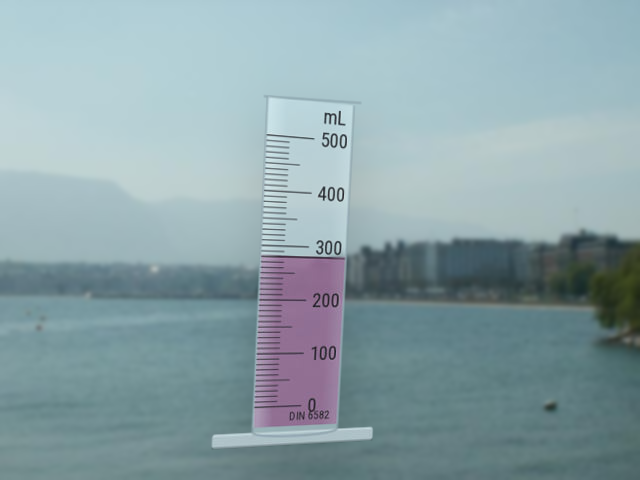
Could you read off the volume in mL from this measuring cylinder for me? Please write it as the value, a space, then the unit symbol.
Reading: 280 mL
